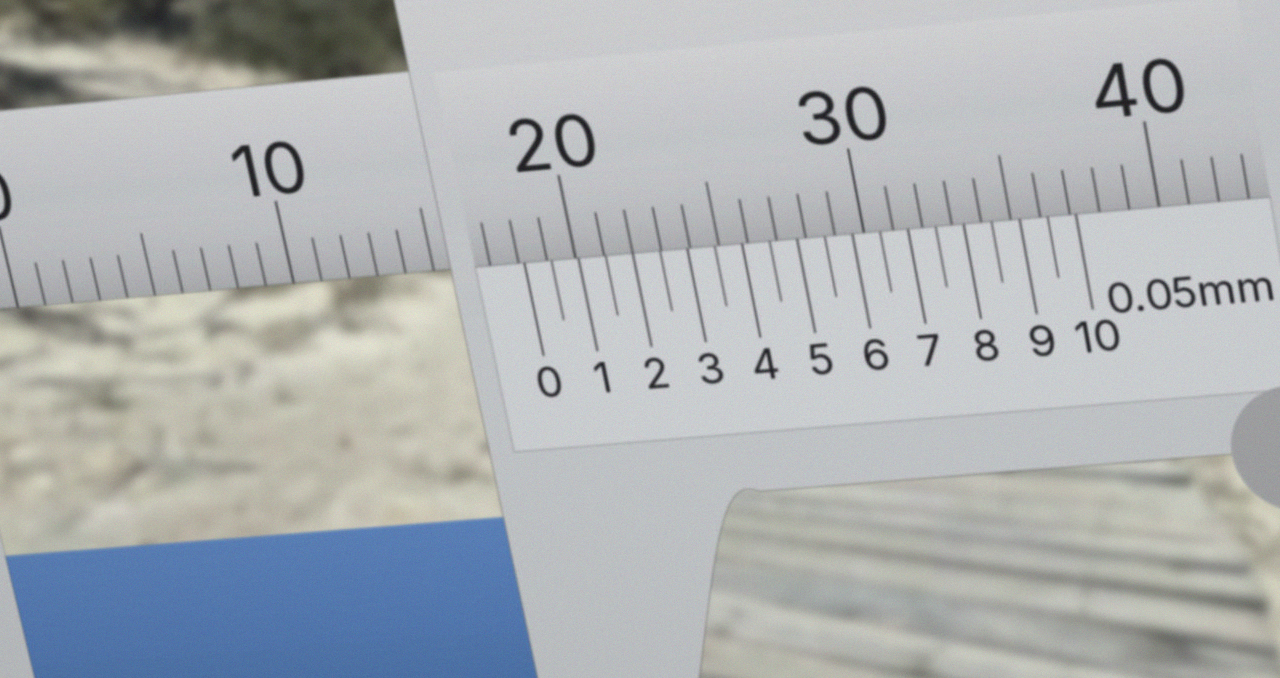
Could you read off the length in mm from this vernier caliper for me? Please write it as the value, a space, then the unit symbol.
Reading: 18.2 mm
